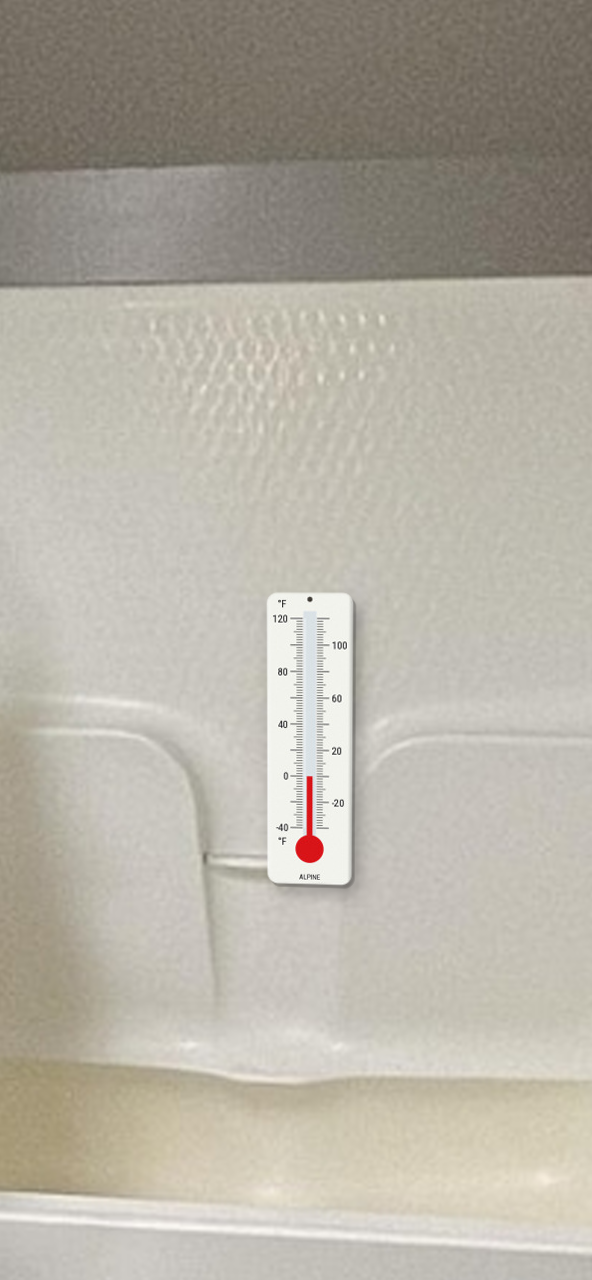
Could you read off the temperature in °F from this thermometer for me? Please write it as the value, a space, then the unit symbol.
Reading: 0 °F
